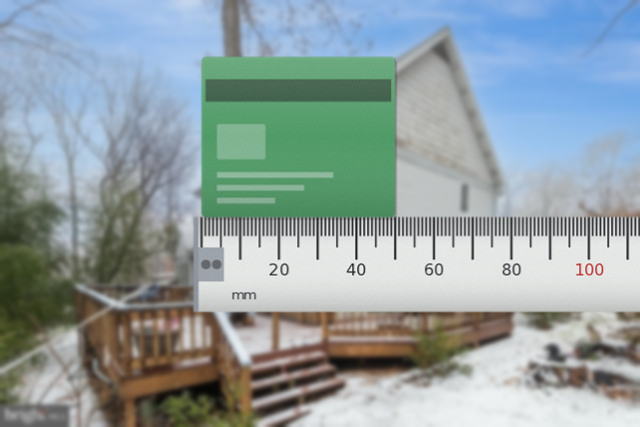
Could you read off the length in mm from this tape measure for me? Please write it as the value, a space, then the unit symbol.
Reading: 50 mm
